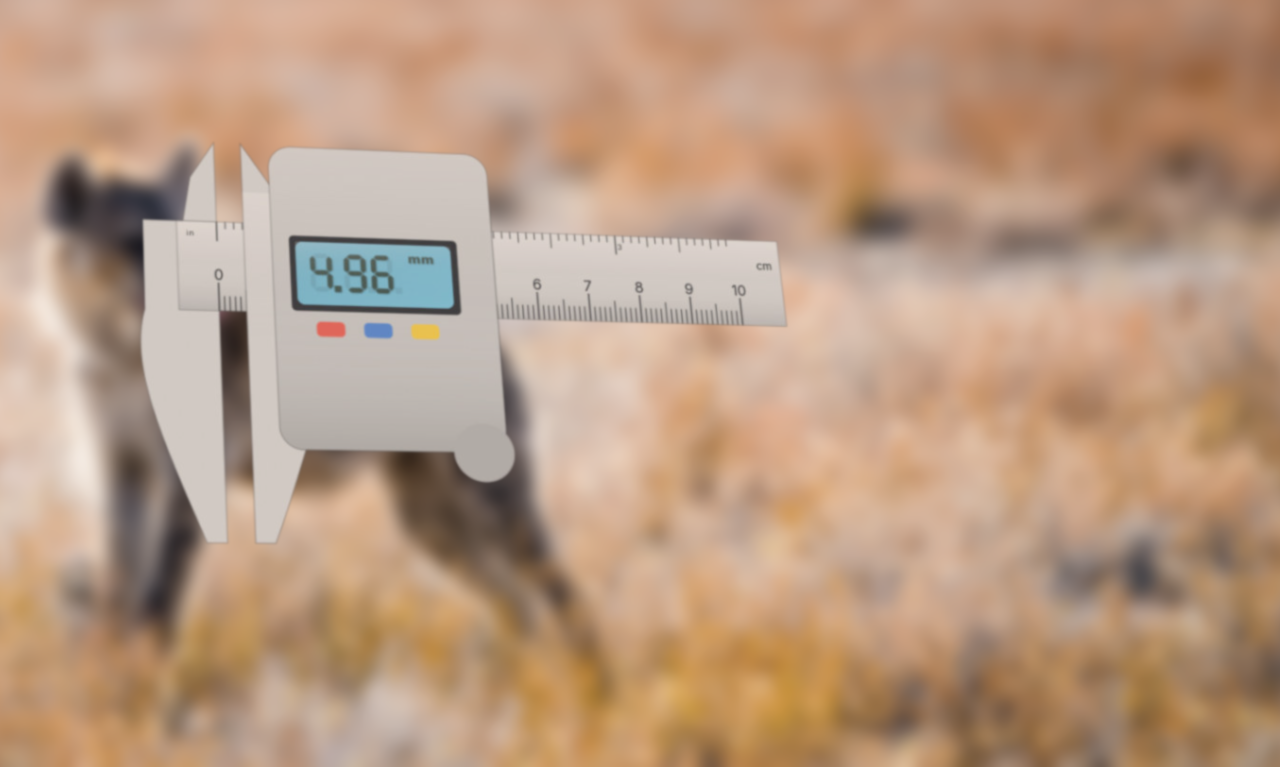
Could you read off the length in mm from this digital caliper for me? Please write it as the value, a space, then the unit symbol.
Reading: 4.96 mm
